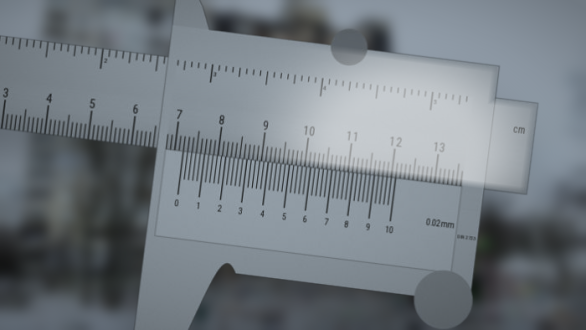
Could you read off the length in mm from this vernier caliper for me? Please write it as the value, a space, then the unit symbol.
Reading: 72.0 mm
